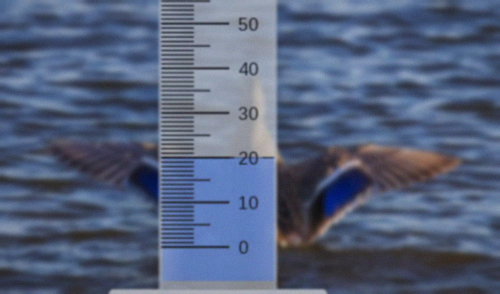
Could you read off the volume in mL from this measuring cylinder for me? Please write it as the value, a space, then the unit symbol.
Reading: 20 mL
